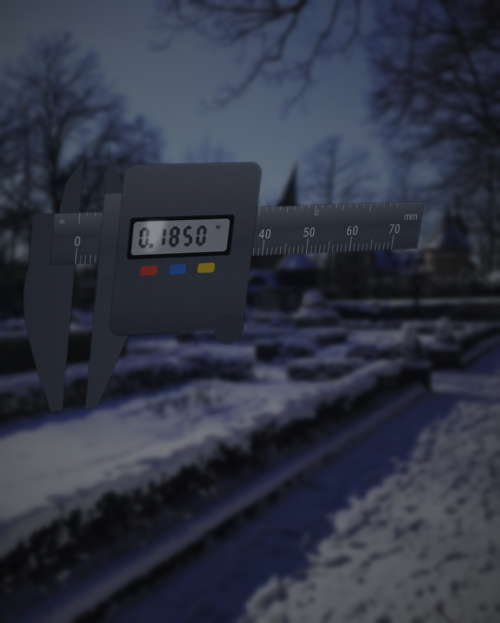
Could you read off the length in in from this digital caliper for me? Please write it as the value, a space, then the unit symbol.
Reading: 0.1850 in
